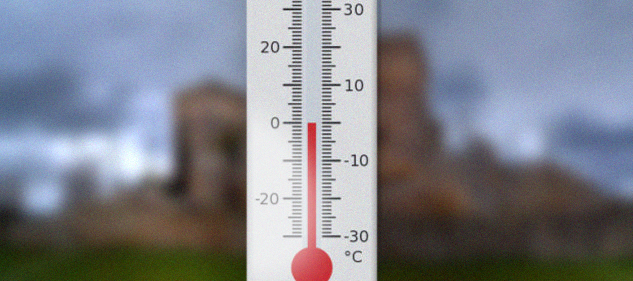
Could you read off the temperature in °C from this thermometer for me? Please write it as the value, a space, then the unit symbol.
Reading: 0 °C
